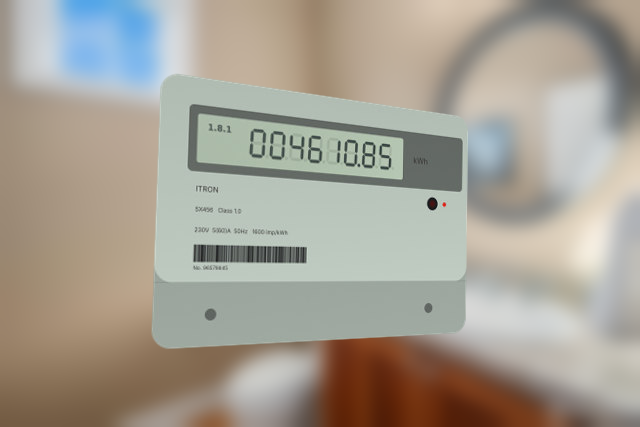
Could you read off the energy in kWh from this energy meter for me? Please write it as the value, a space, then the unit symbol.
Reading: 4610.85 kWh
